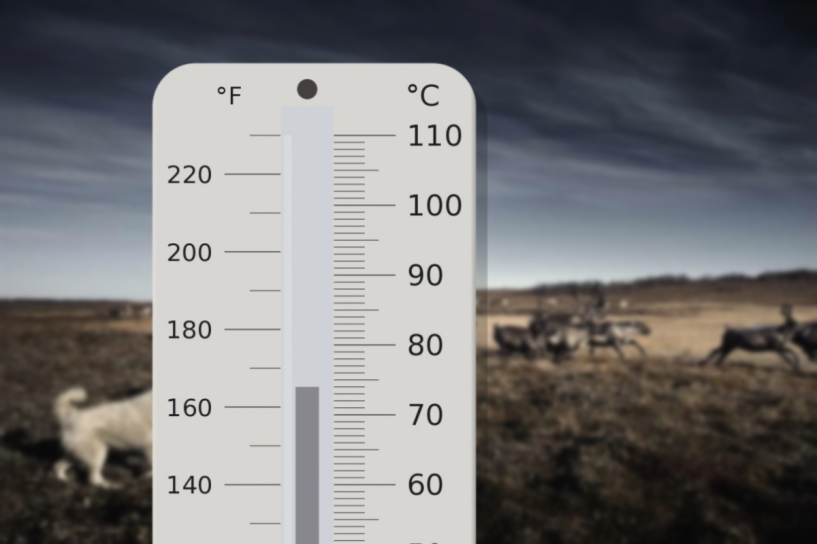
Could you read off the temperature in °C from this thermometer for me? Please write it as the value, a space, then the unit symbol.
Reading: 74 °C
